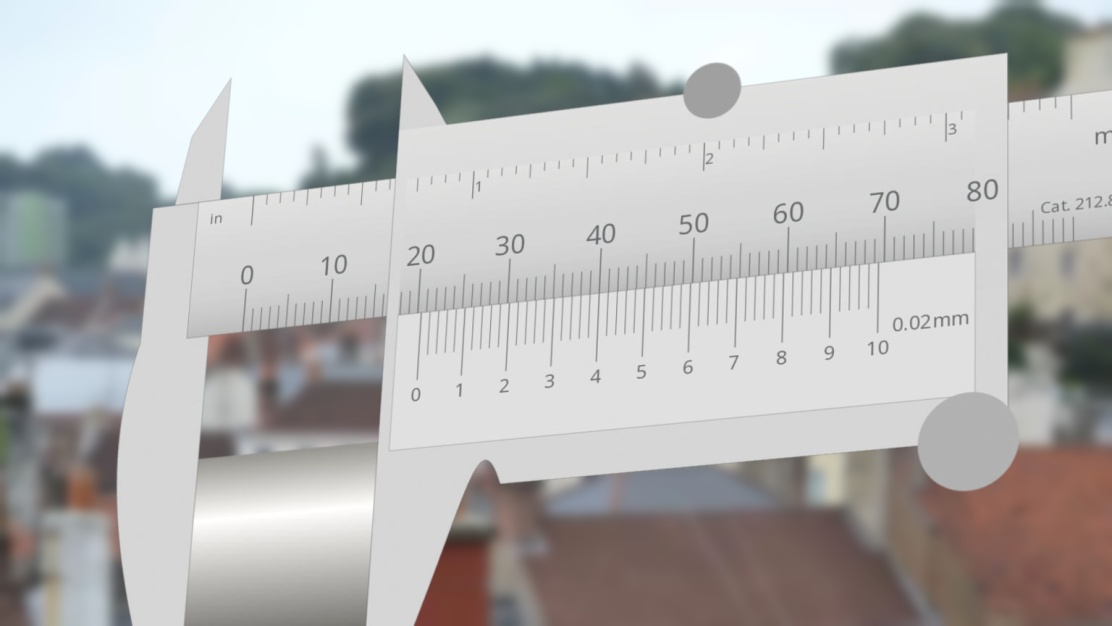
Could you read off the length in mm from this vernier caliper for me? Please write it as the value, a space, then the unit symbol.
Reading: 20.4 mm
